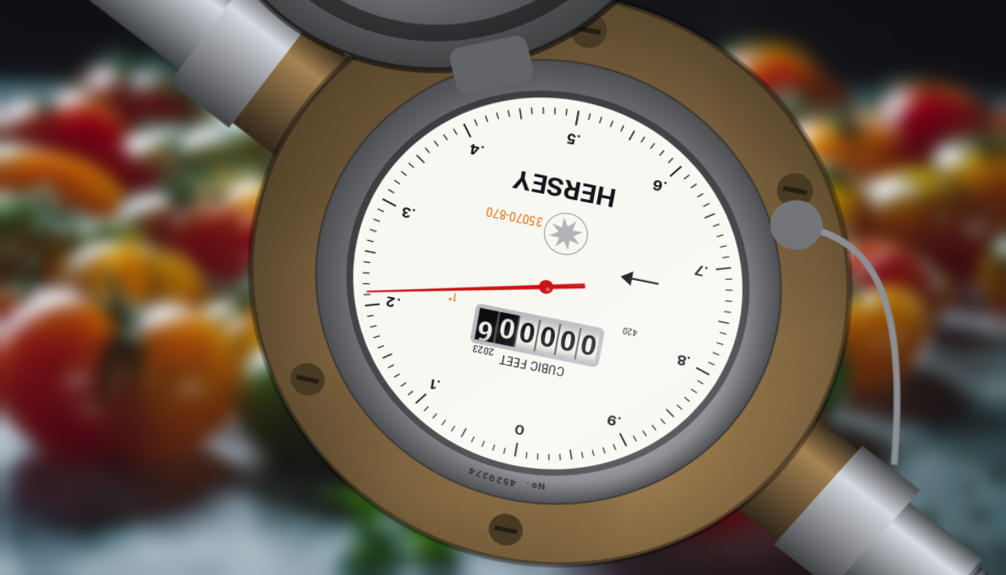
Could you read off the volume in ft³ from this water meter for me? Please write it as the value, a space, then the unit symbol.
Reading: 6.21 ft³
